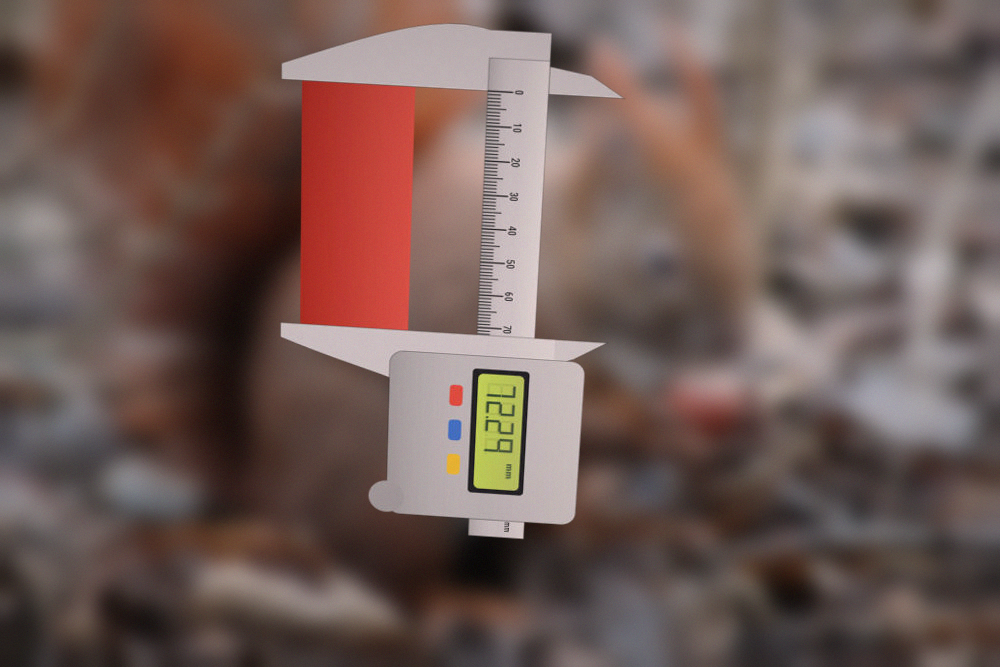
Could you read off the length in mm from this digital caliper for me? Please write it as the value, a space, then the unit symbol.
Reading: 72.29 mm
